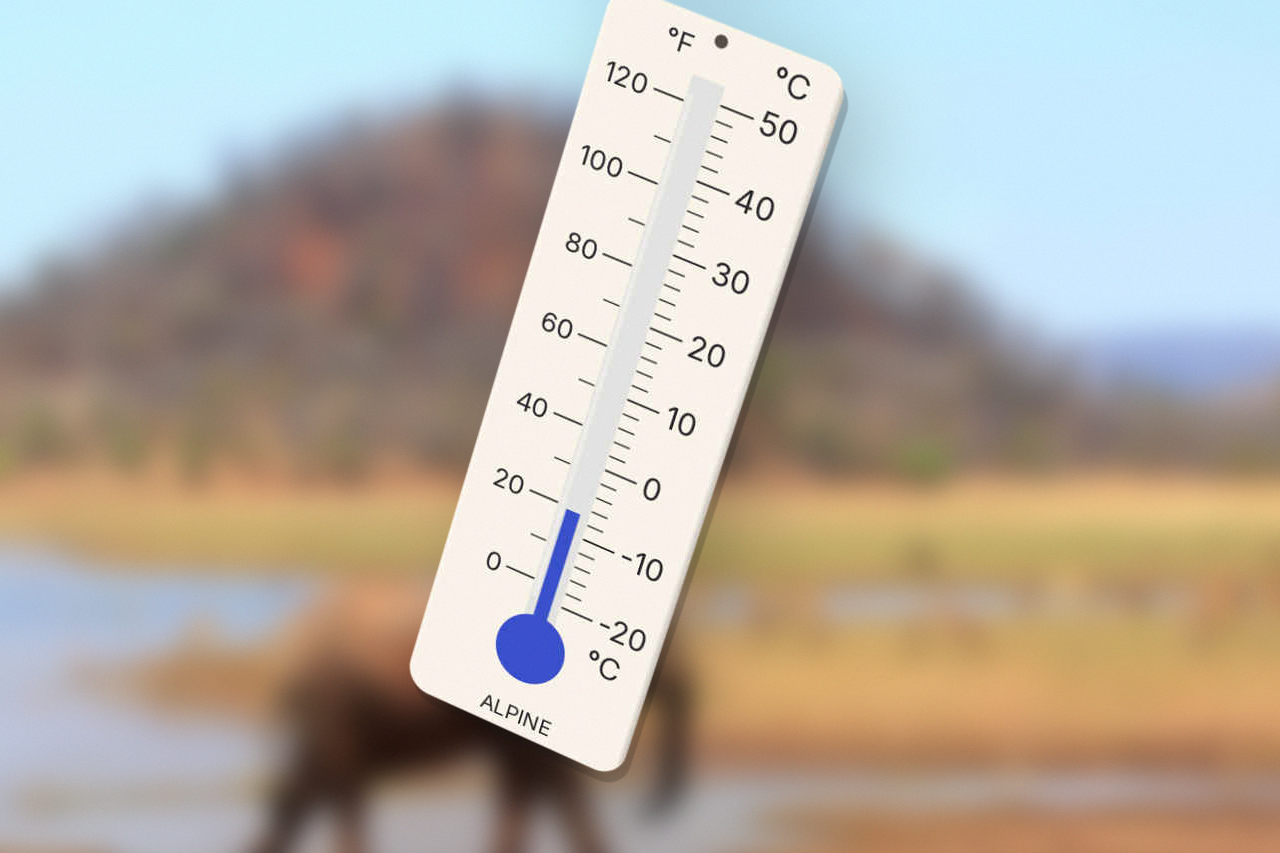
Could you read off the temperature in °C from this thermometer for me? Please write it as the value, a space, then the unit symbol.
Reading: -7 °C
